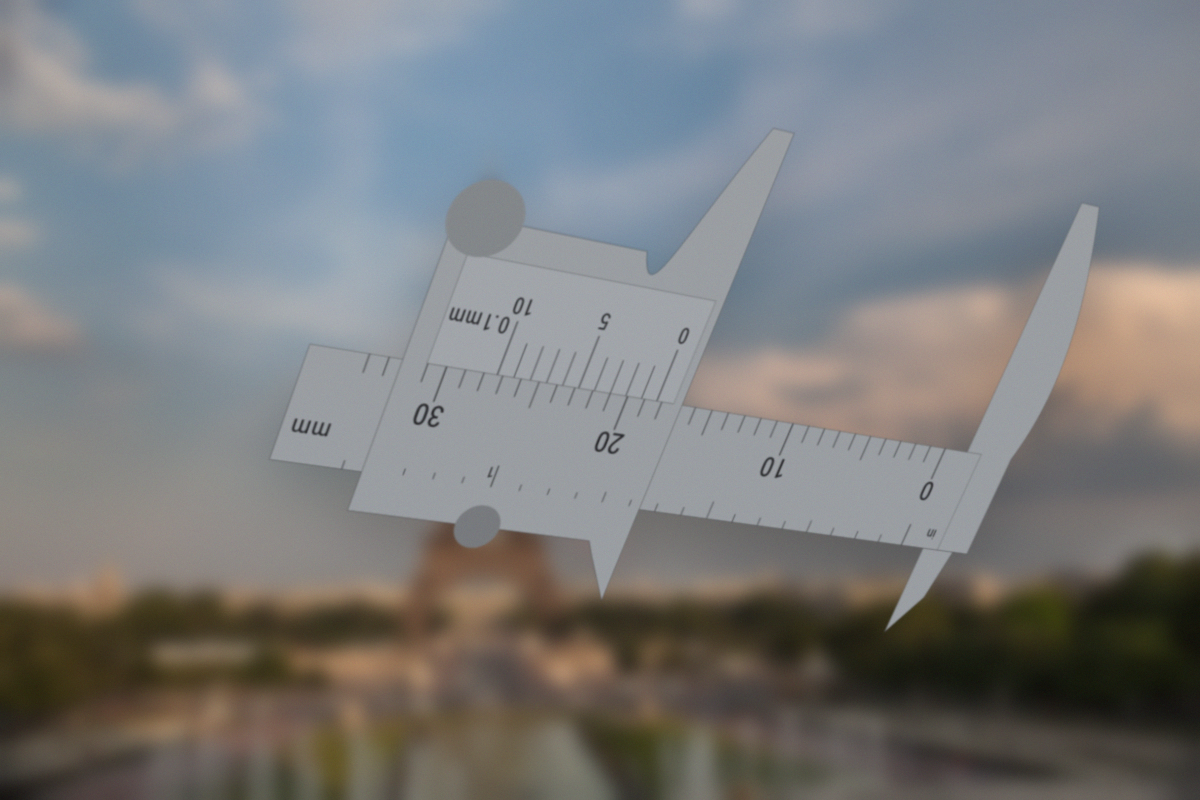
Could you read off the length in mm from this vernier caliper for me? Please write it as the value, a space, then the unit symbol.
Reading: 18.3 mm
